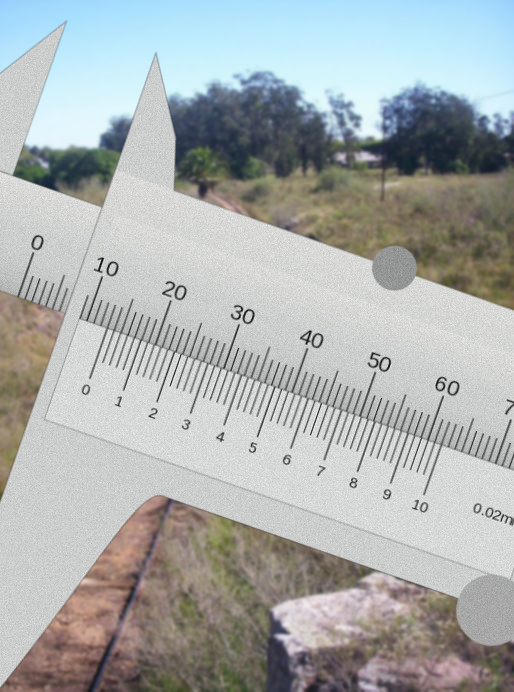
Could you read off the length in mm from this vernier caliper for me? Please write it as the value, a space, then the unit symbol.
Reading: 13.0 mm
